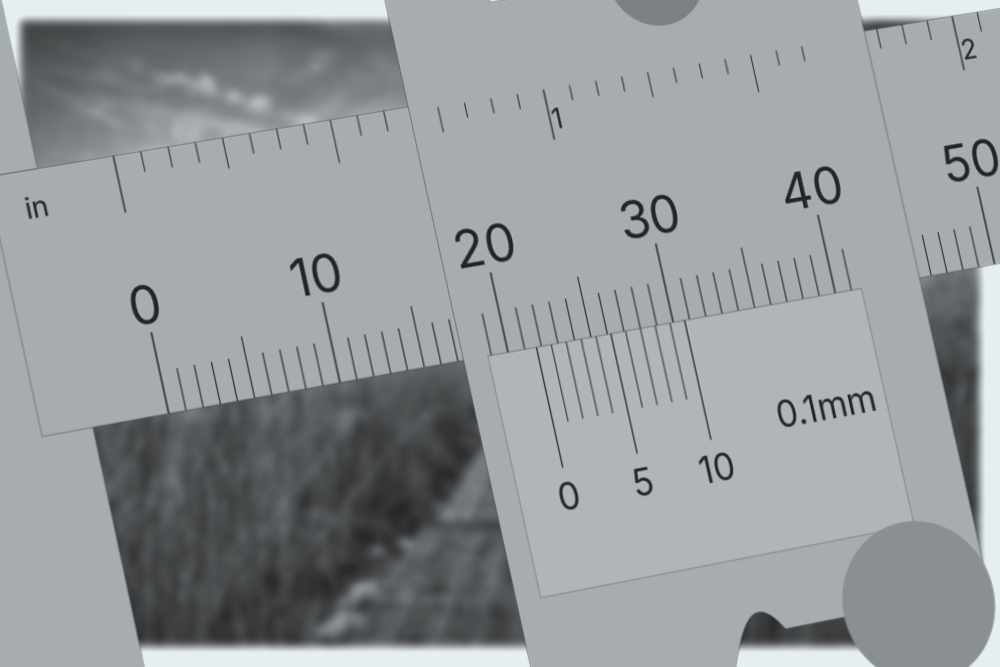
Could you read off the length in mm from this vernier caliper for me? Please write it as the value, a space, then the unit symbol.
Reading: 21.7 mm
